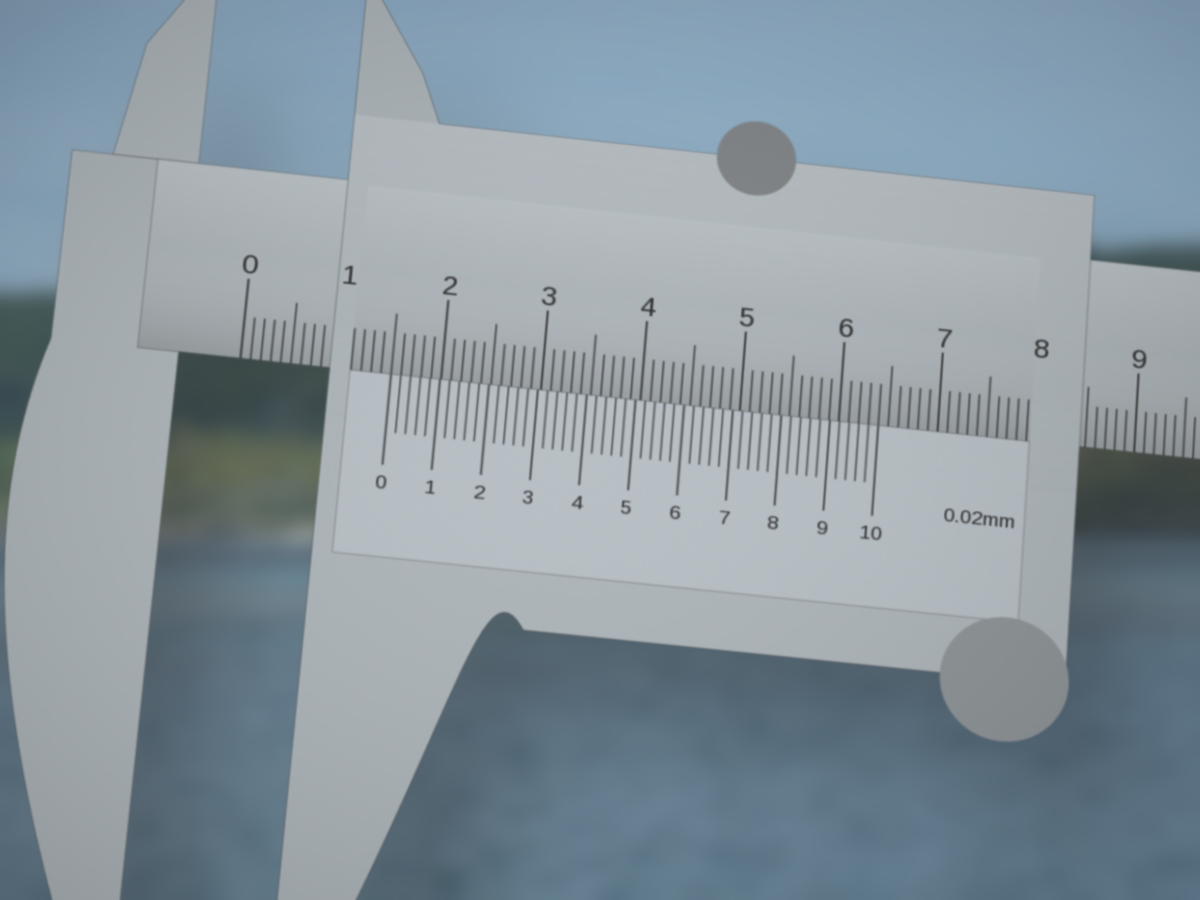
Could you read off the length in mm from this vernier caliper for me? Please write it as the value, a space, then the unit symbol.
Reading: 15.0 mm
